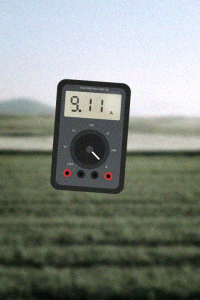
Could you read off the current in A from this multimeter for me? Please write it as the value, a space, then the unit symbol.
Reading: 9.11 A
